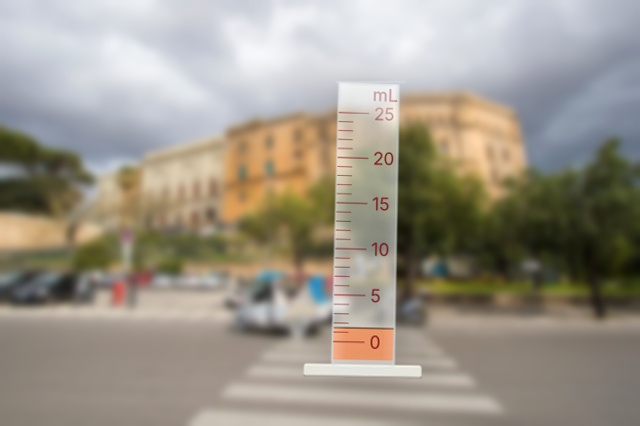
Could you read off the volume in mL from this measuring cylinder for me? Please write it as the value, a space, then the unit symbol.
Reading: 1.5 mL
